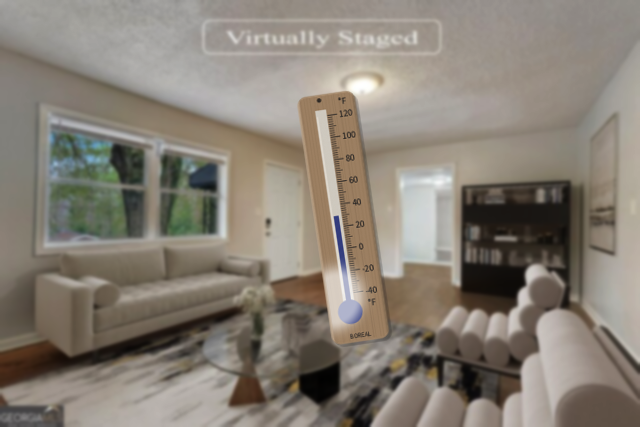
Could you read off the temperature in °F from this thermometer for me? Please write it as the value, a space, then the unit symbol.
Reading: 30 °F
